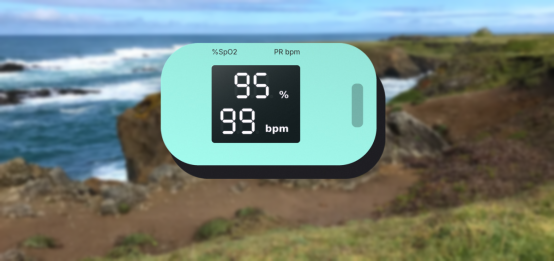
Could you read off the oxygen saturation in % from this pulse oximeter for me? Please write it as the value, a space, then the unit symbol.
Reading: 95 %
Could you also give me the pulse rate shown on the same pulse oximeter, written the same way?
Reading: 99 bpm
